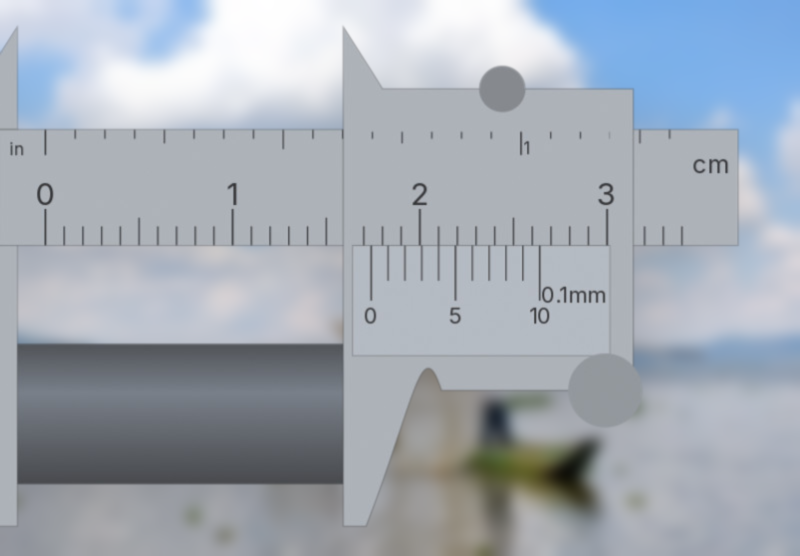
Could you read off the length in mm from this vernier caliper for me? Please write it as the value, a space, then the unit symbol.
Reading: 17.4 mm
